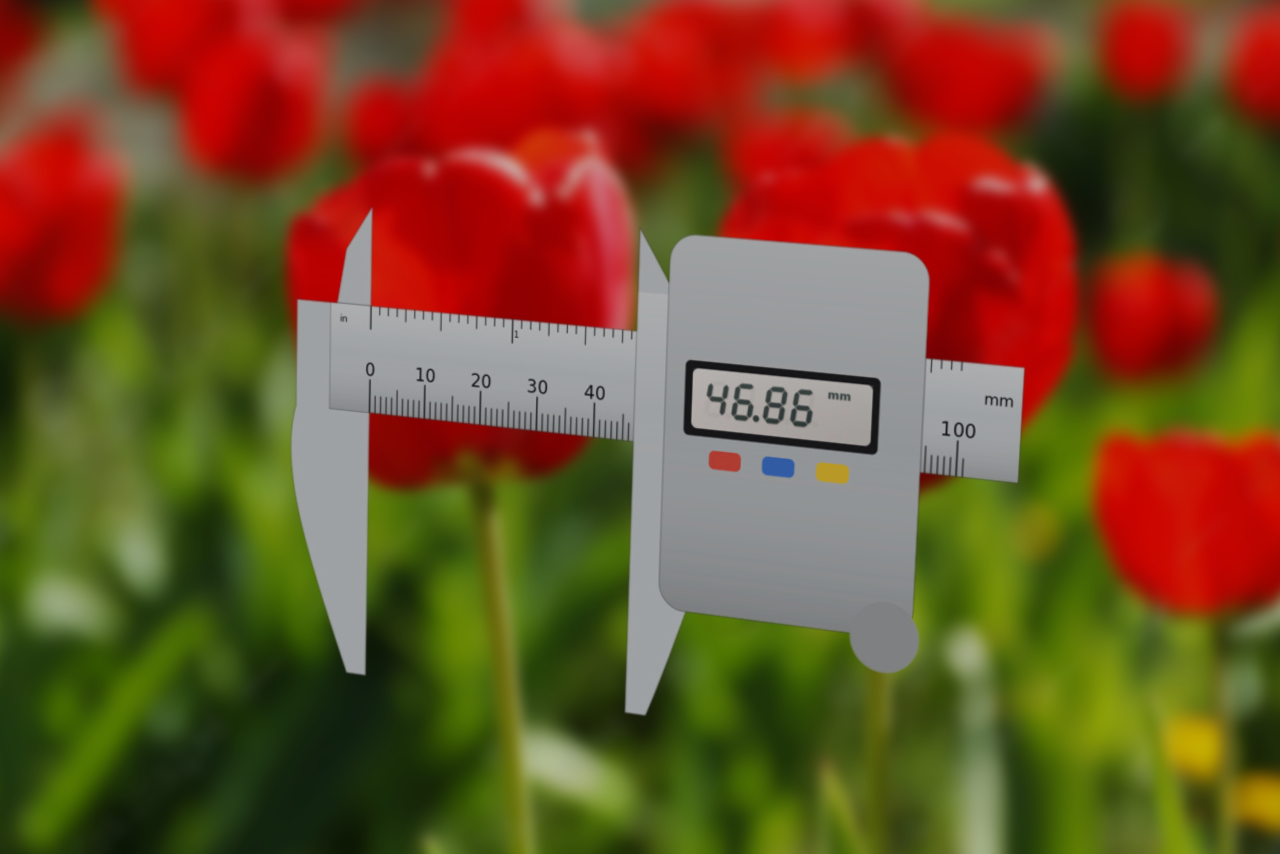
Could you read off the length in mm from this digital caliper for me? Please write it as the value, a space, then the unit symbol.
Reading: 46.86 mm
